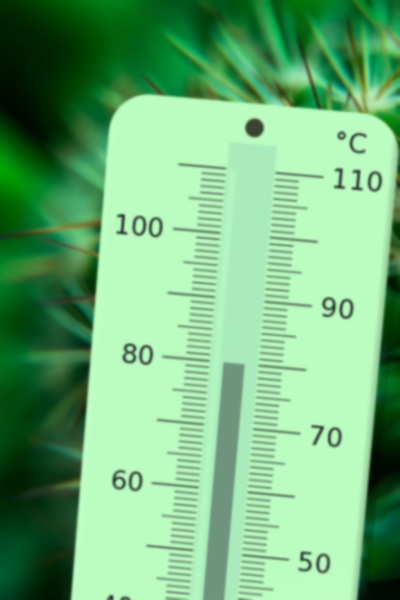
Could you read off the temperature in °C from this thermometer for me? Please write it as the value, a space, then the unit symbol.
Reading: 80 °C
